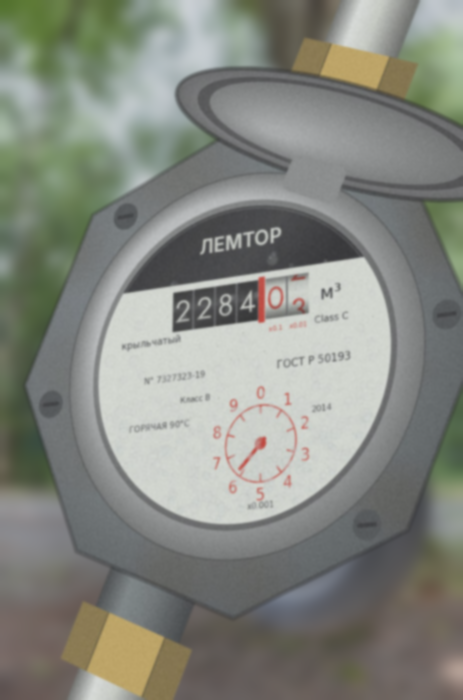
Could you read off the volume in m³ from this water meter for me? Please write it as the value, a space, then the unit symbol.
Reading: 2284.026 m³
